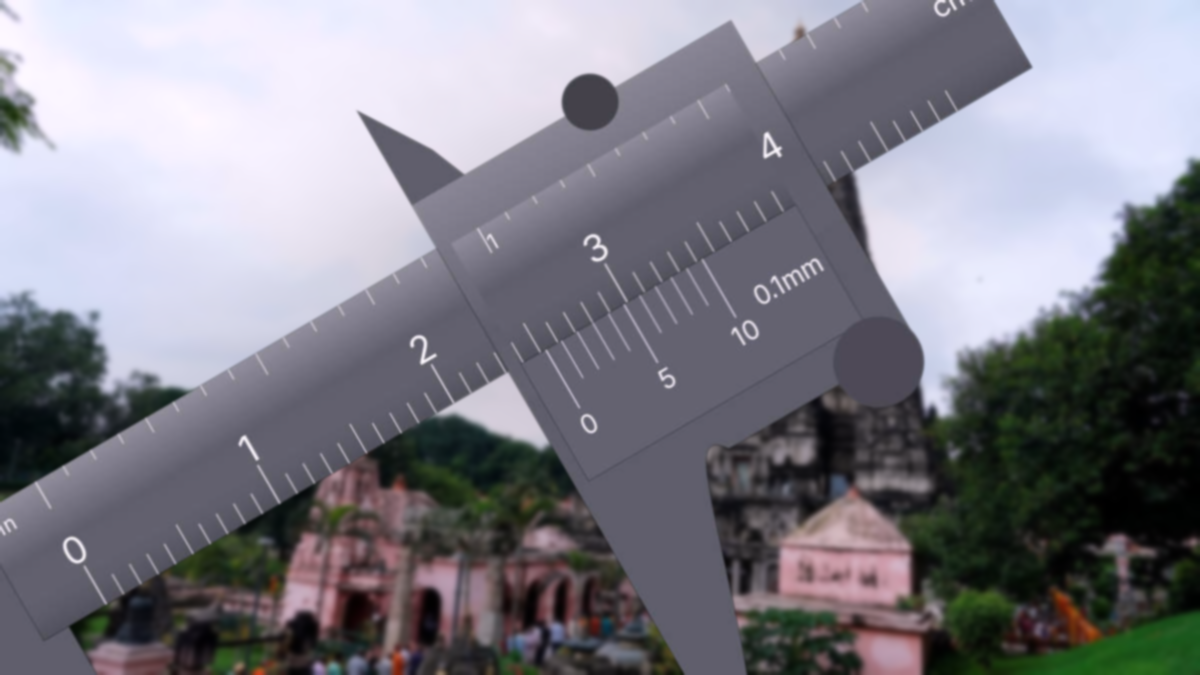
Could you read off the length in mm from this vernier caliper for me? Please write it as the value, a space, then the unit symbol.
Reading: 25.3 mm
